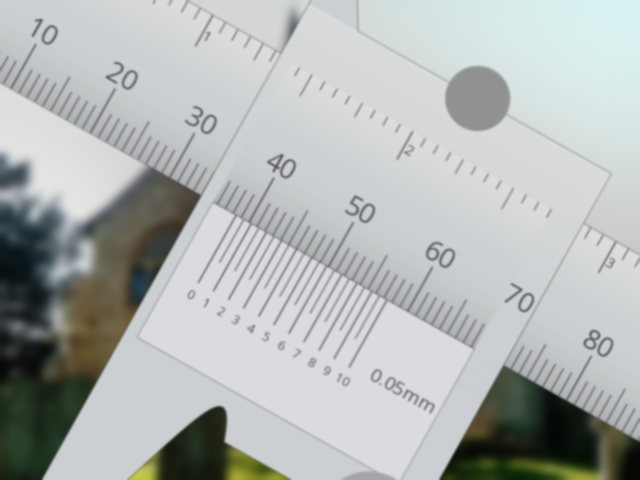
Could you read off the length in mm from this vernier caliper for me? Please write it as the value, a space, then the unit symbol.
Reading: 38.4 mm
